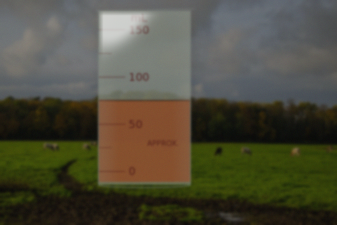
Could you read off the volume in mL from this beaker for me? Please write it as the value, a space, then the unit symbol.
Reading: 75 mL
